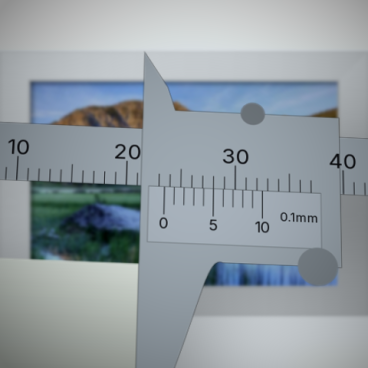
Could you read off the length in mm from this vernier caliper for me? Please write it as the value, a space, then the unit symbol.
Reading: 23.5 mm
